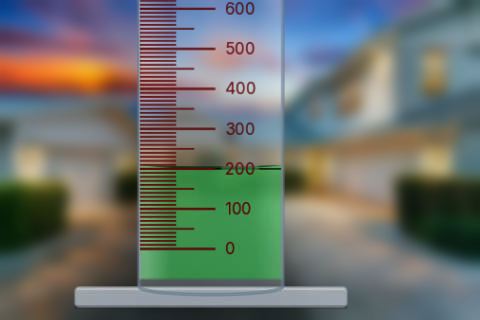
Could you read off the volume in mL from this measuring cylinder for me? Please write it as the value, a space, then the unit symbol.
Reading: 200 mL
